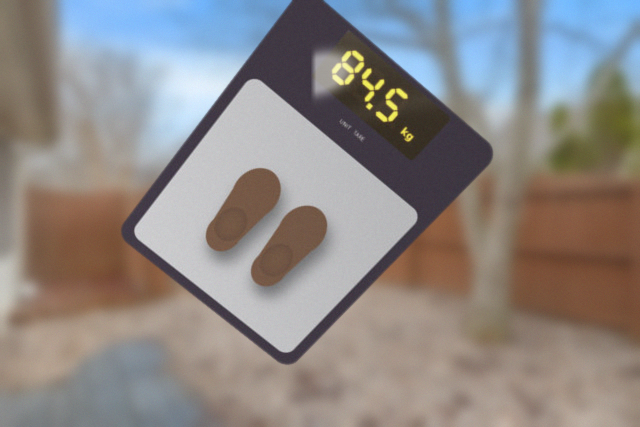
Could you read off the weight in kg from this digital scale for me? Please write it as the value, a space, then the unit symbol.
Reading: 84.5 kg
